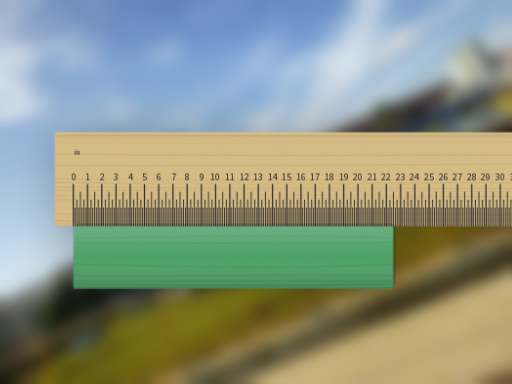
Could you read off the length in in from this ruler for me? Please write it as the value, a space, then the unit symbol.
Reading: 22.5 in
